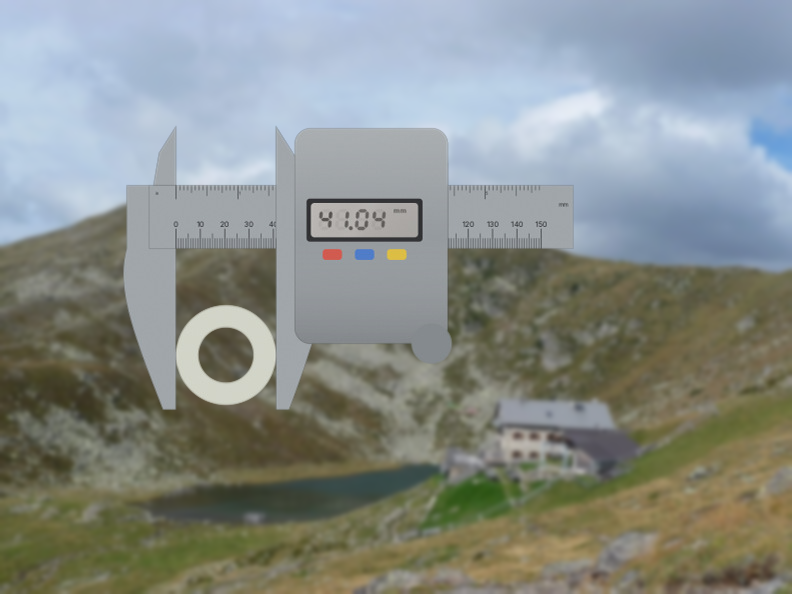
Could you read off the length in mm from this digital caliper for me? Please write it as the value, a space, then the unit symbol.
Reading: 41.04 mm
